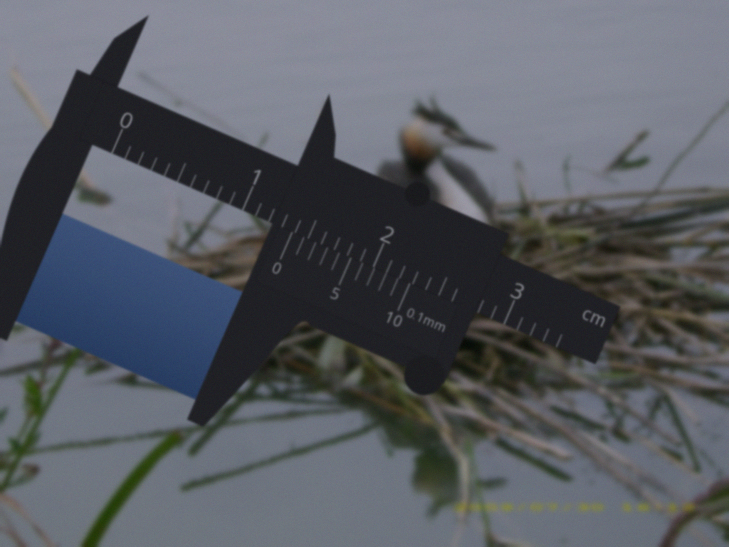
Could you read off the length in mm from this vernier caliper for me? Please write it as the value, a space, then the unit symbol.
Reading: 13.8 mm
